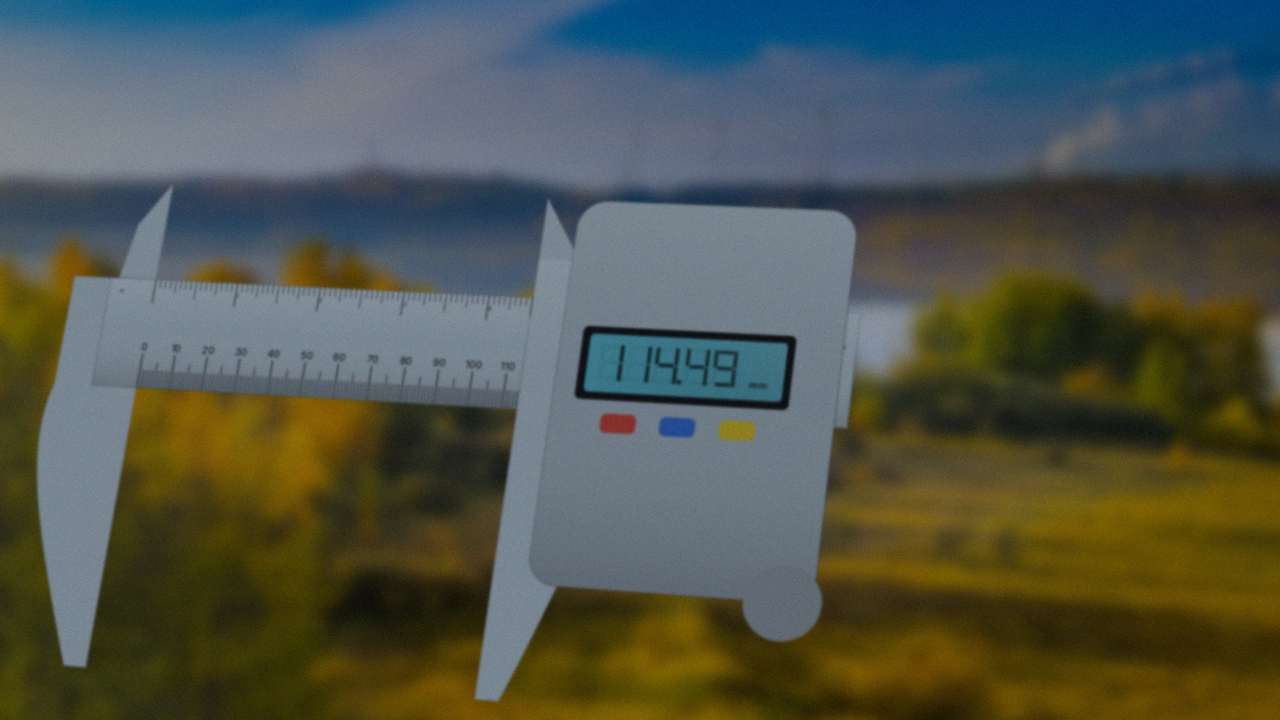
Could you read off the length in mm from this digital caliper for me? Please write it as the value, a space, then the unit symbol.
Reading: 114.49 mm
